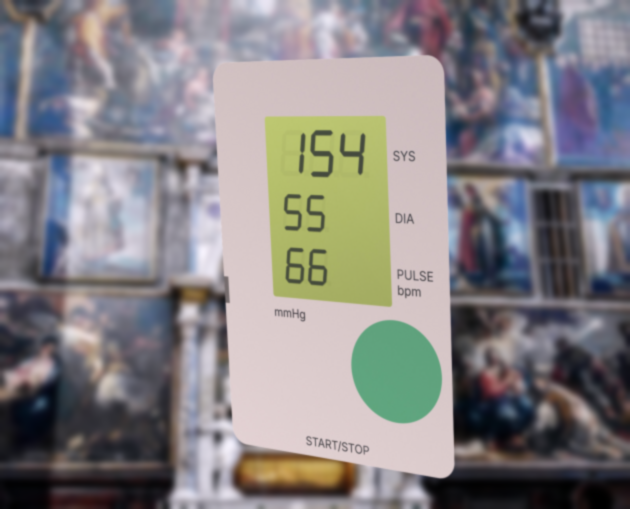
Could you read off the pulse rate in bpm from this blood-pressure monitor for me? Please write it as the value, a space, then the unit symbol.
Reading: 66 bpm
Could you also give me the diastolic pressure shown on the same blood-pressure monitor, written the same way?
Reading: 55 mmHg
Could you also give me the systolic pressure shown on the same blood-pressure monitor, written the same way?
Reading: 154 mmHg
